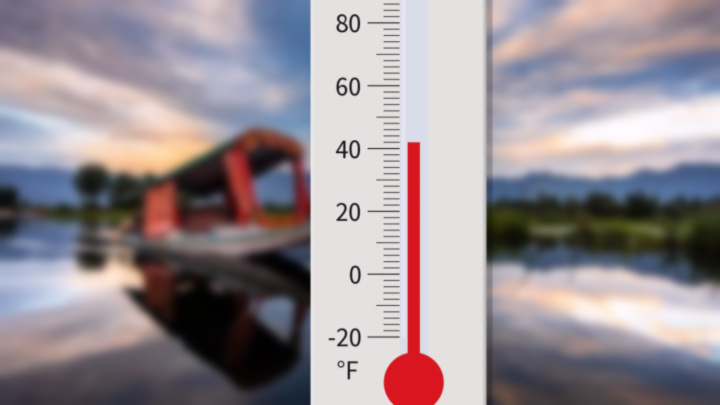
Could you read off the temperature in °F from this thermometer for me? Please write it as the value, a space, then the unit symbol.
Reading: 42 °F
